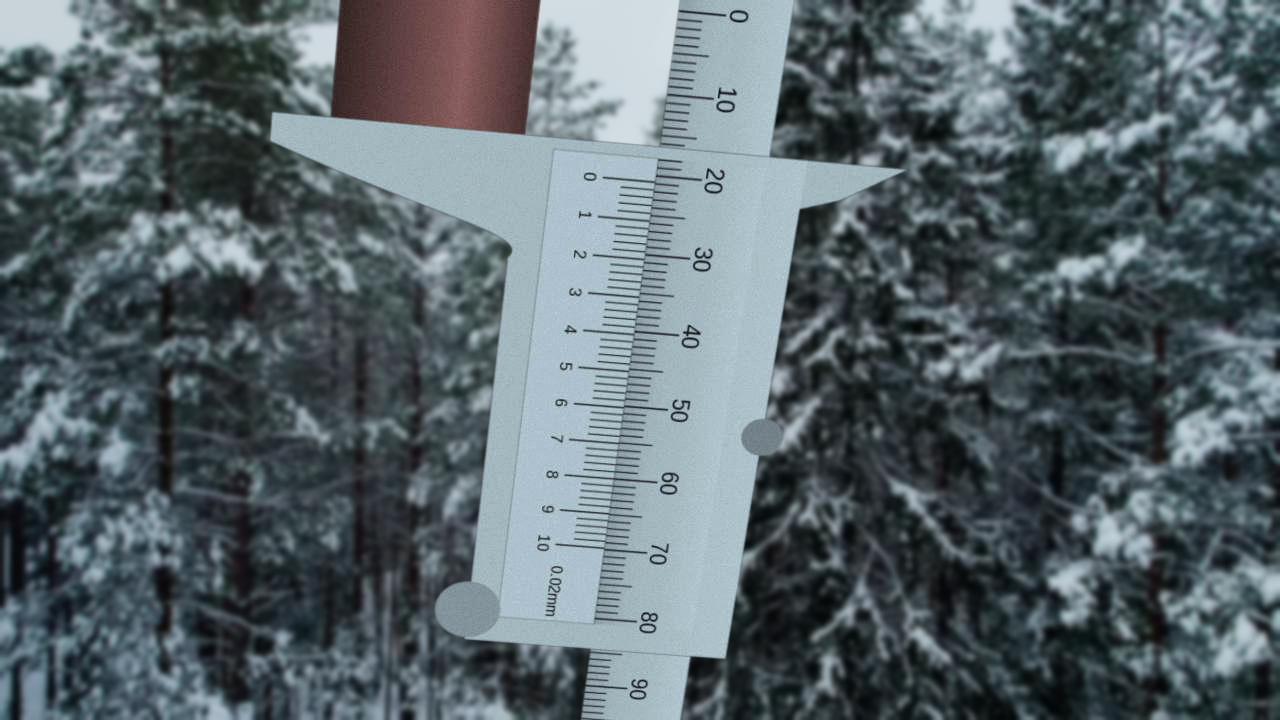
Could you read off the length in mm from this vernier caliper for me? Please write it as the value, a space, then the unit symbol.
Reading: 20.8 mm
